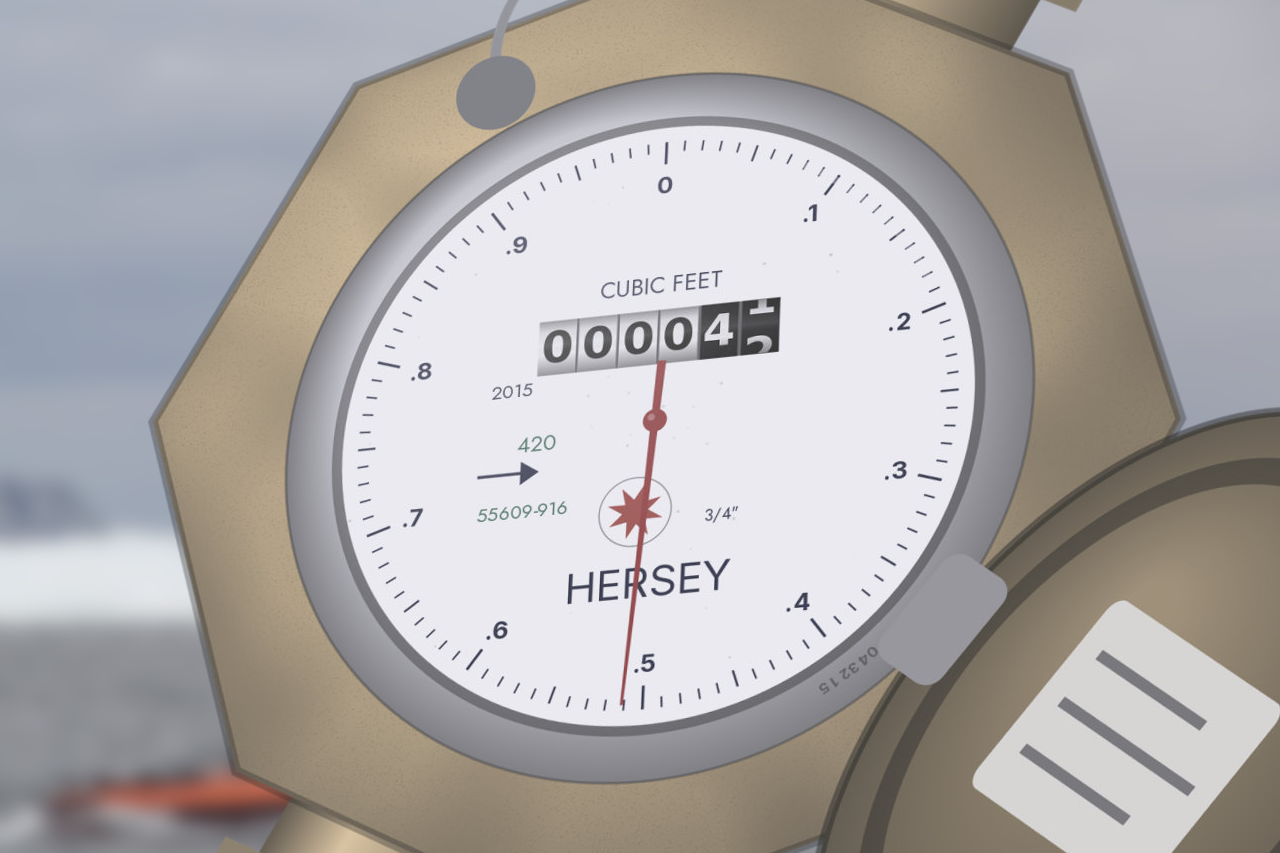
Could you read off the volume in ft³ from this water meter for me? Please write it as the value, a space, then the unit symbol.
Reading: 41.51 ft³
